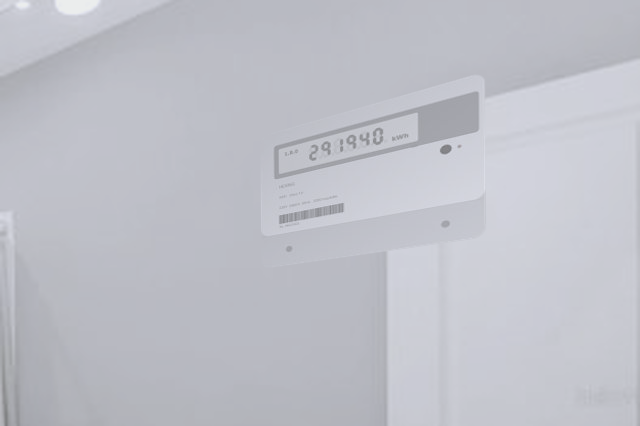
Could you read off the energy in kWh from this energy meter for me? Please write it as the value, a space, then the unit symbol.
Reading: 291940 kWh
